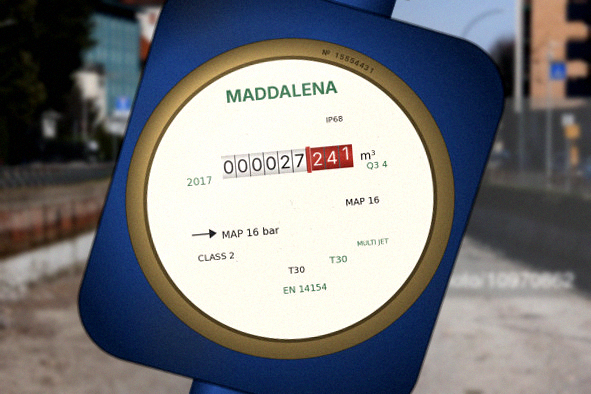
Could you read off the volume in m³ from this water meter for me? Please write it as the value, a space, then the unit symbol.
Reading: 27.241 m³
